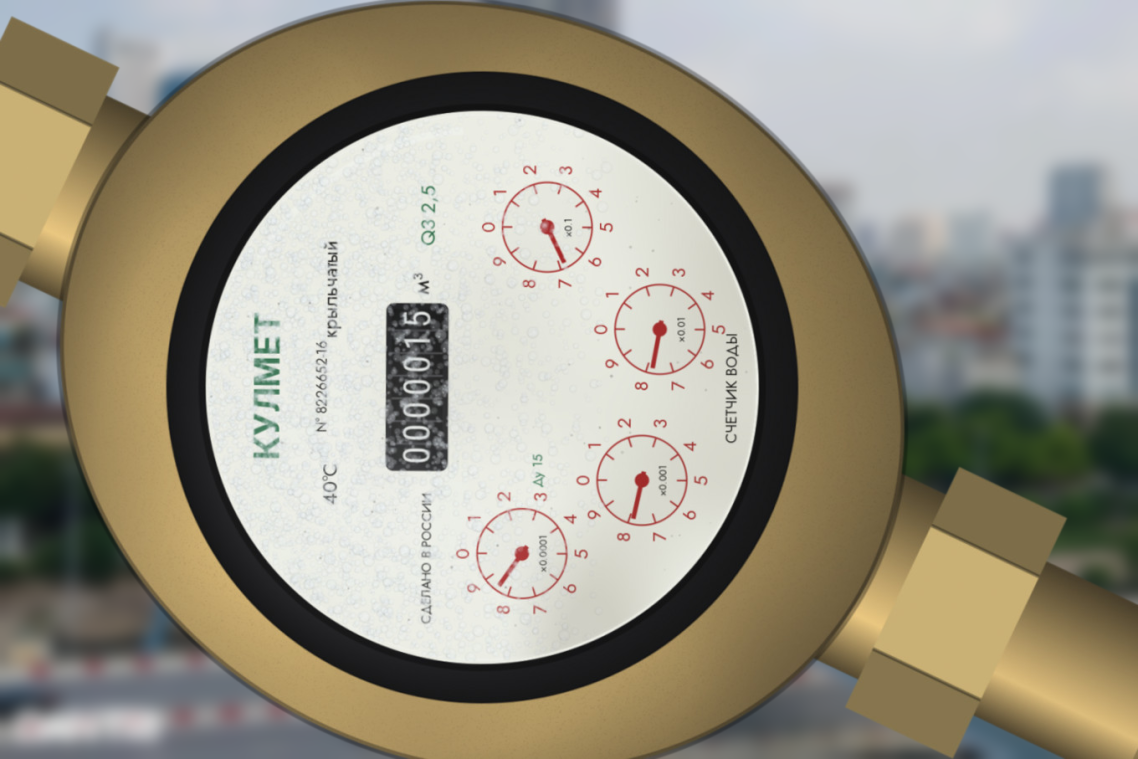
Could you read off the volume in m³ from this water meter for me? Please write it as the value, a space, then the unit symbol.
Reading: 15.6778 m³
